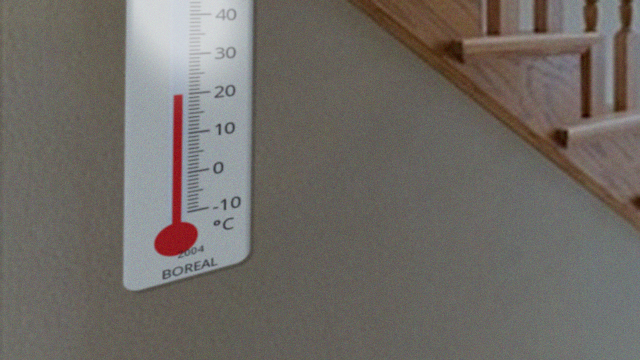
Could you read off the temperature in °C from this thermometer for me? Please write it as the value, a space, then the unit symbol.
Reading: 20 °C
